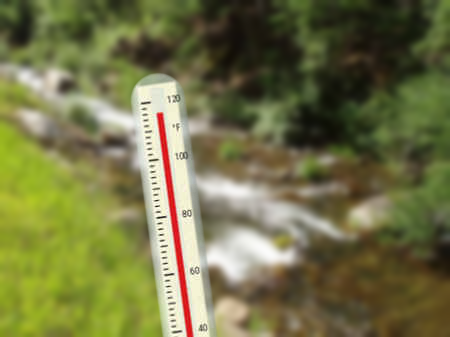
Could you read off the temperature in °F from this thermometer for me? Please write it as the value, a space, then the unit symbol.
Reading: 116 °F
